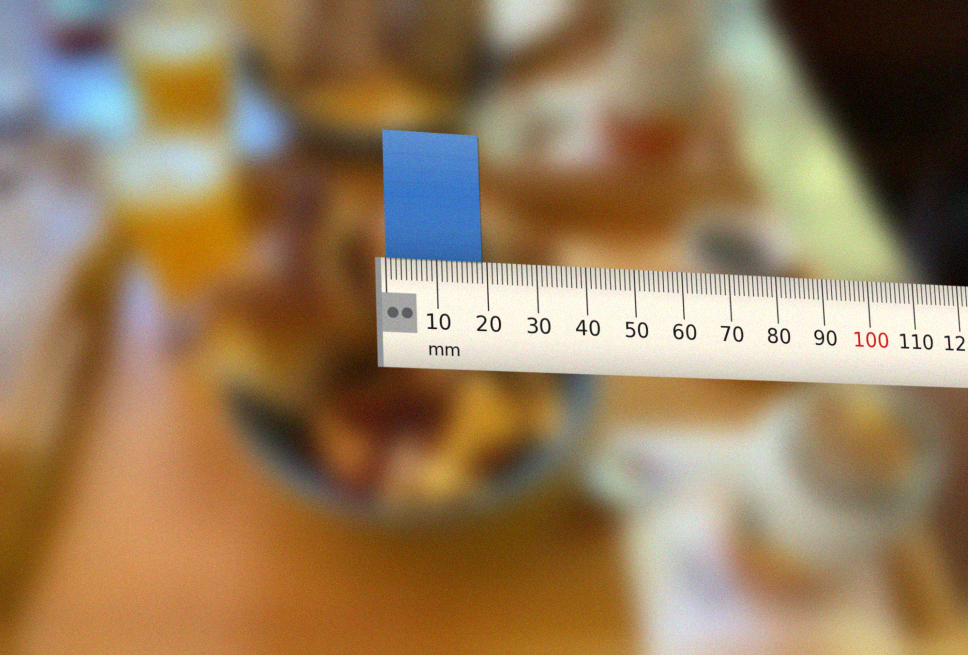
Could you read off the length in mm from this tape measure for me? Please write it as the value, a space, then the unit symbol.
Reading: 19 mm
